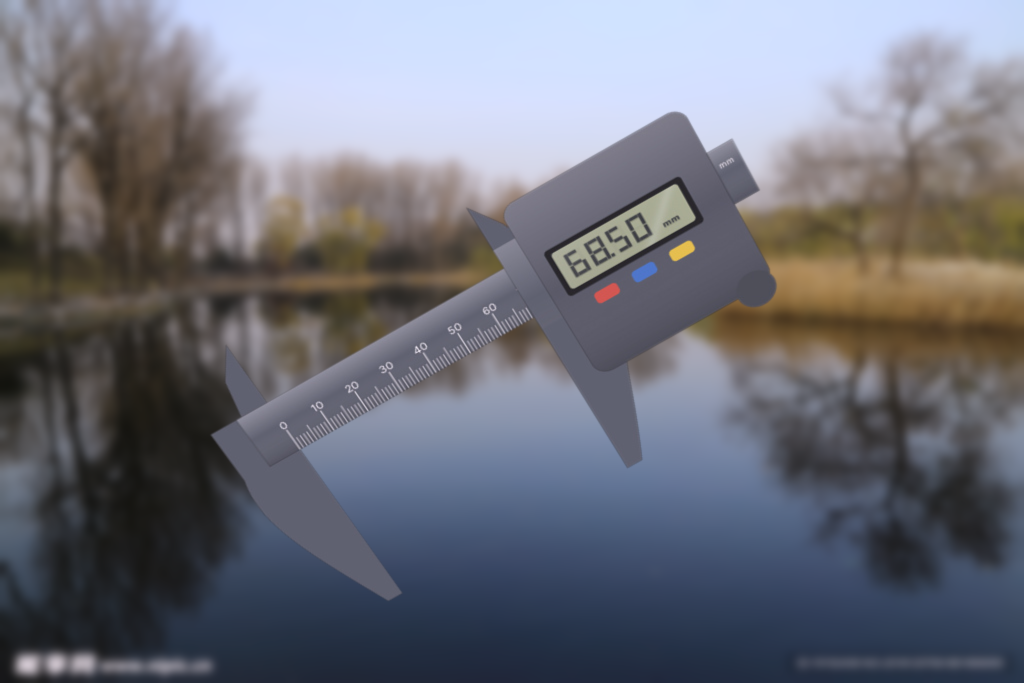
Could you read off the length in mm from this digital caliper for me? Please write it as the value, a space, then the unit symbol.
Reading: 68.50 mm
